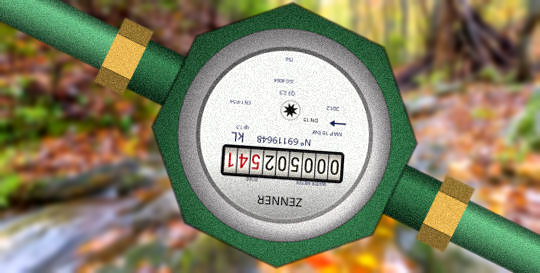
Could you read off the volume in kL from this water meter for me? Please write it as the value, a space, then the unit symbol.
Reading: 502.541 kL
